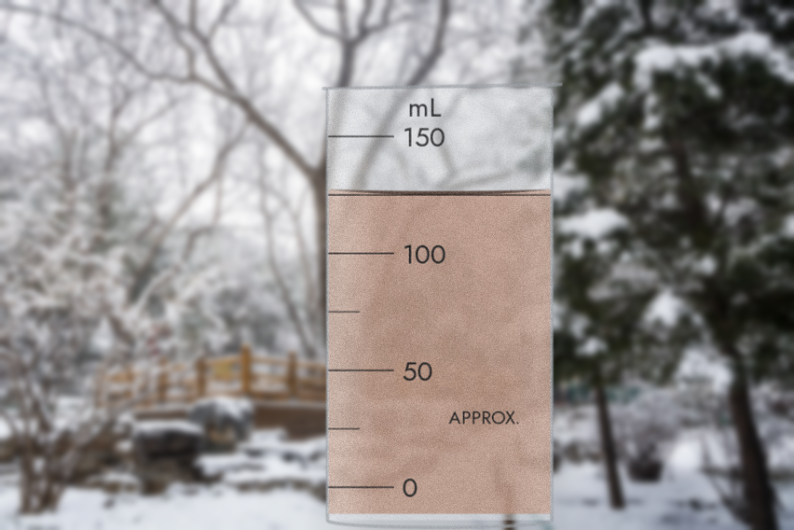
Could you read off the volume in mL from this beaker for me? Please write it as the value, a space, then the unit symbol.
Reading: 125 mL
